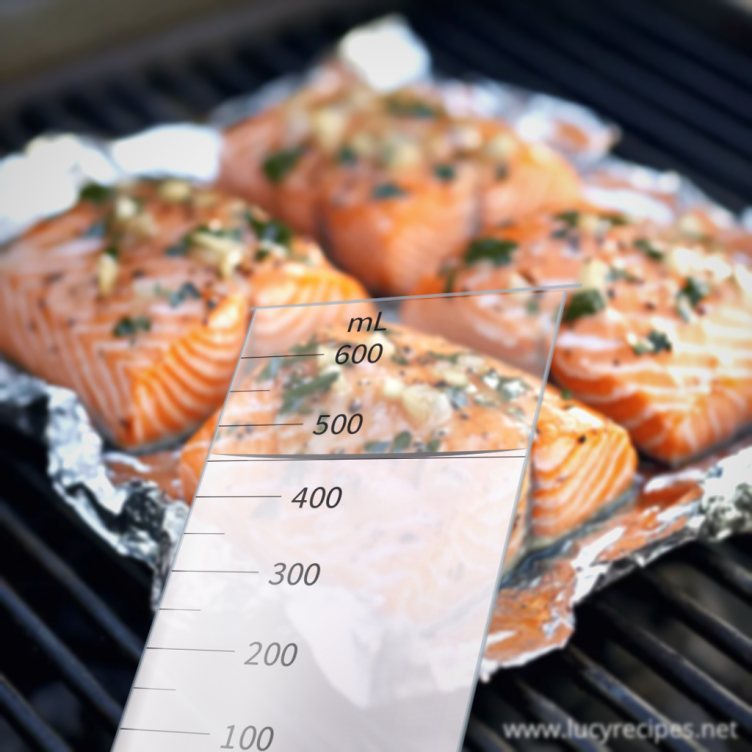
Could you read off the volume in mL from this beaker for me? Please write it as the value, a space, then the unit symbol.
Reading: 450 mL
